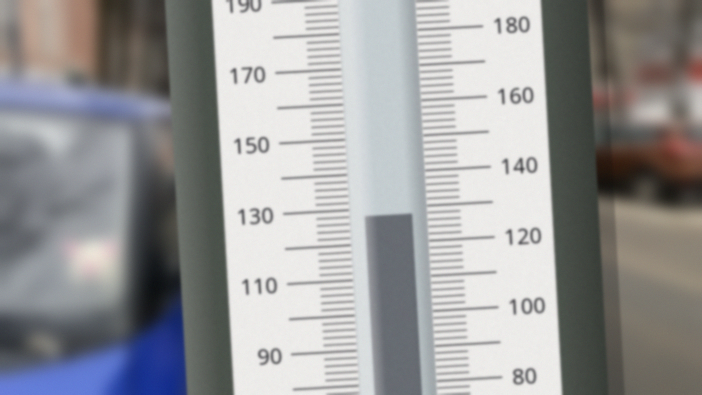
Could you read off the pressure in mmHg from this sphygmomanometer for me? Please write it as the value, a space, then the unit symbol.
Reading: 128 mmHg
